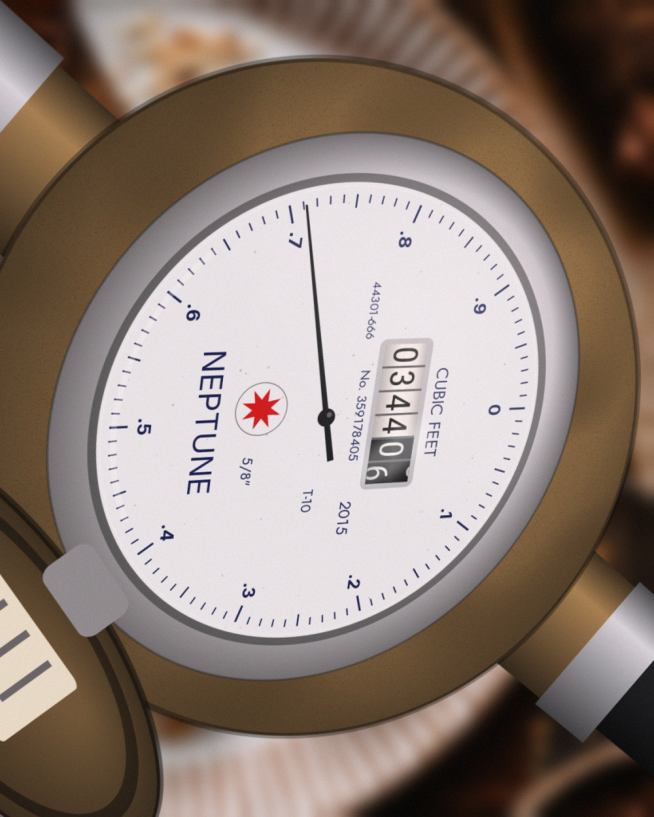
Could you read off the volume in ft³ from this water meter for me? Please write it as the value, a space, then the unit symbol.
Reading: 34405.71 ft³
